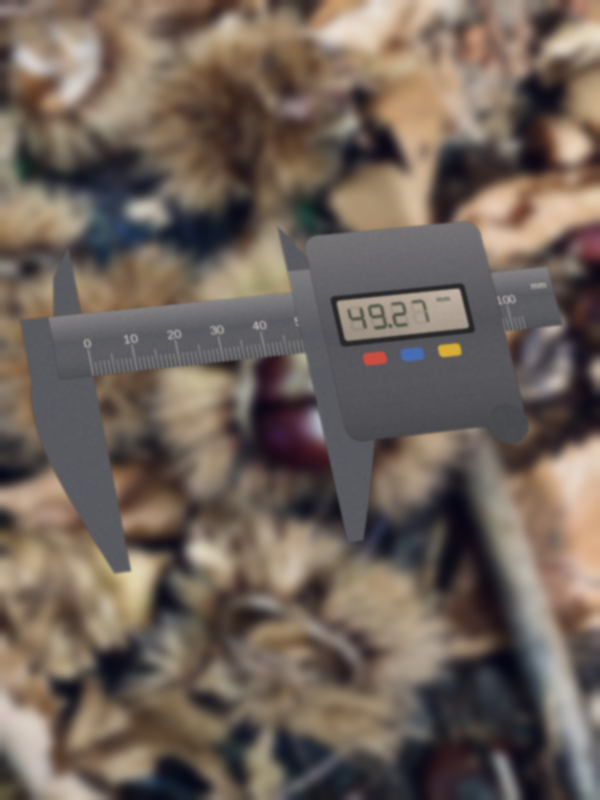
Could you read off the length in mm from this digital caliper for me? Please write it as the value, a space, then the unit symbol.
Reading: 49.27 mm
